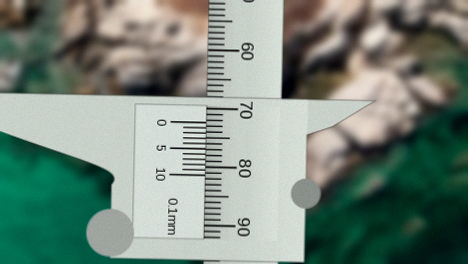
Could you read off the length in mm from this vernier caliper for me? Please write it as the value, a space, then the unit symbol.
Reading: 72.4 mm
